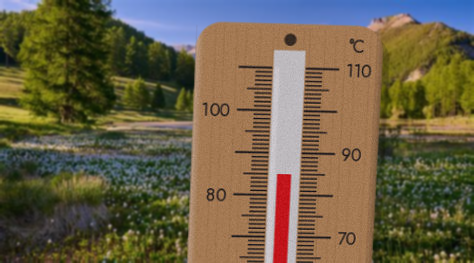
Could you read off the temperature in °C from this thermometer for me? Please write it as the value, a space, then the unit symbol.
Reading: 85 °C
